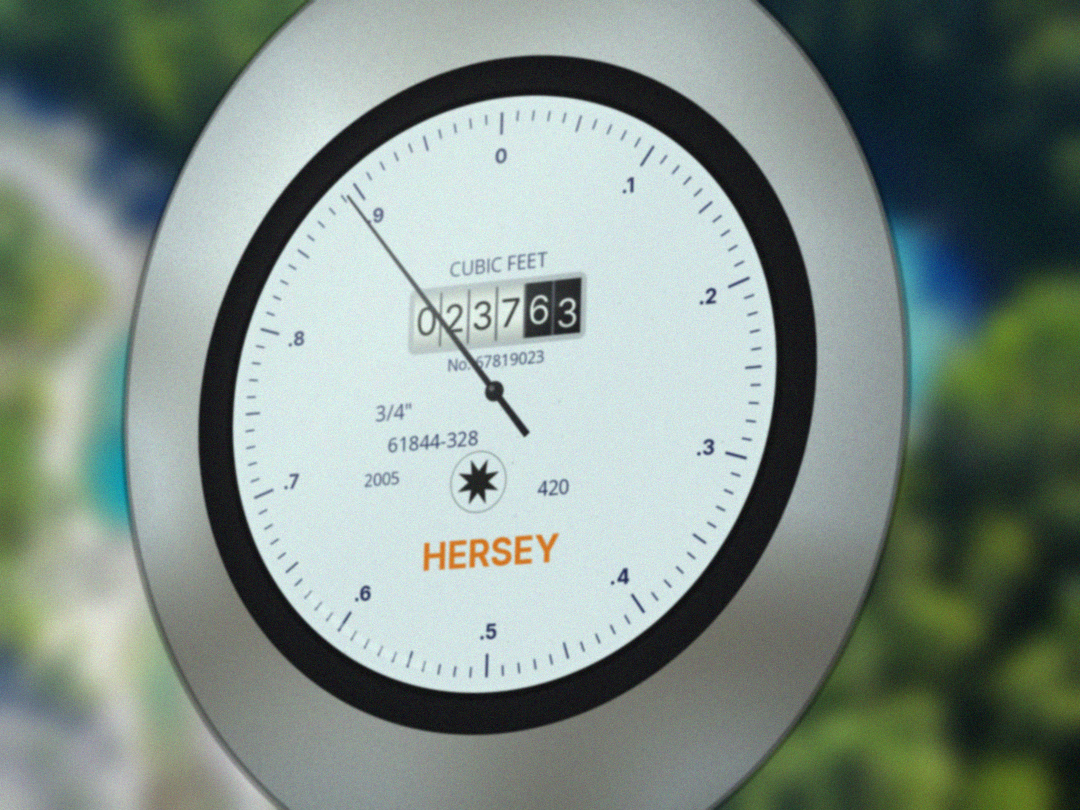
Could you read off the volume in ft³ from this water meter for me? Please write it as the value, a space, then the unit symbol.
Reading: 23762.89 ft³
